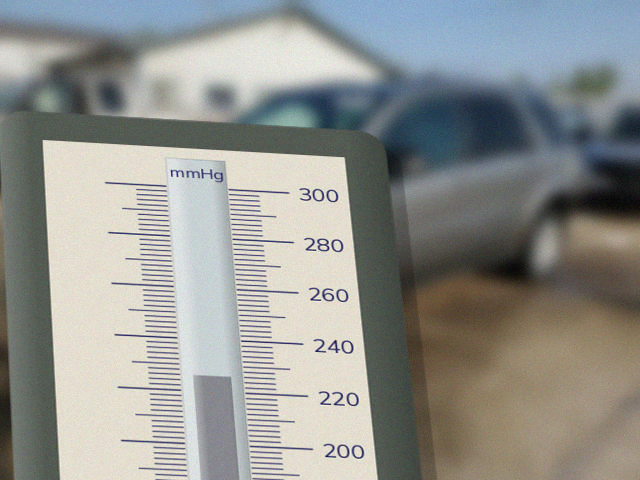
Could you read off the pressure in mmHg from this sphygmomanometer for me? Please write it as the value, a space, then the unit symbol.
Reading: 226 mmHg
